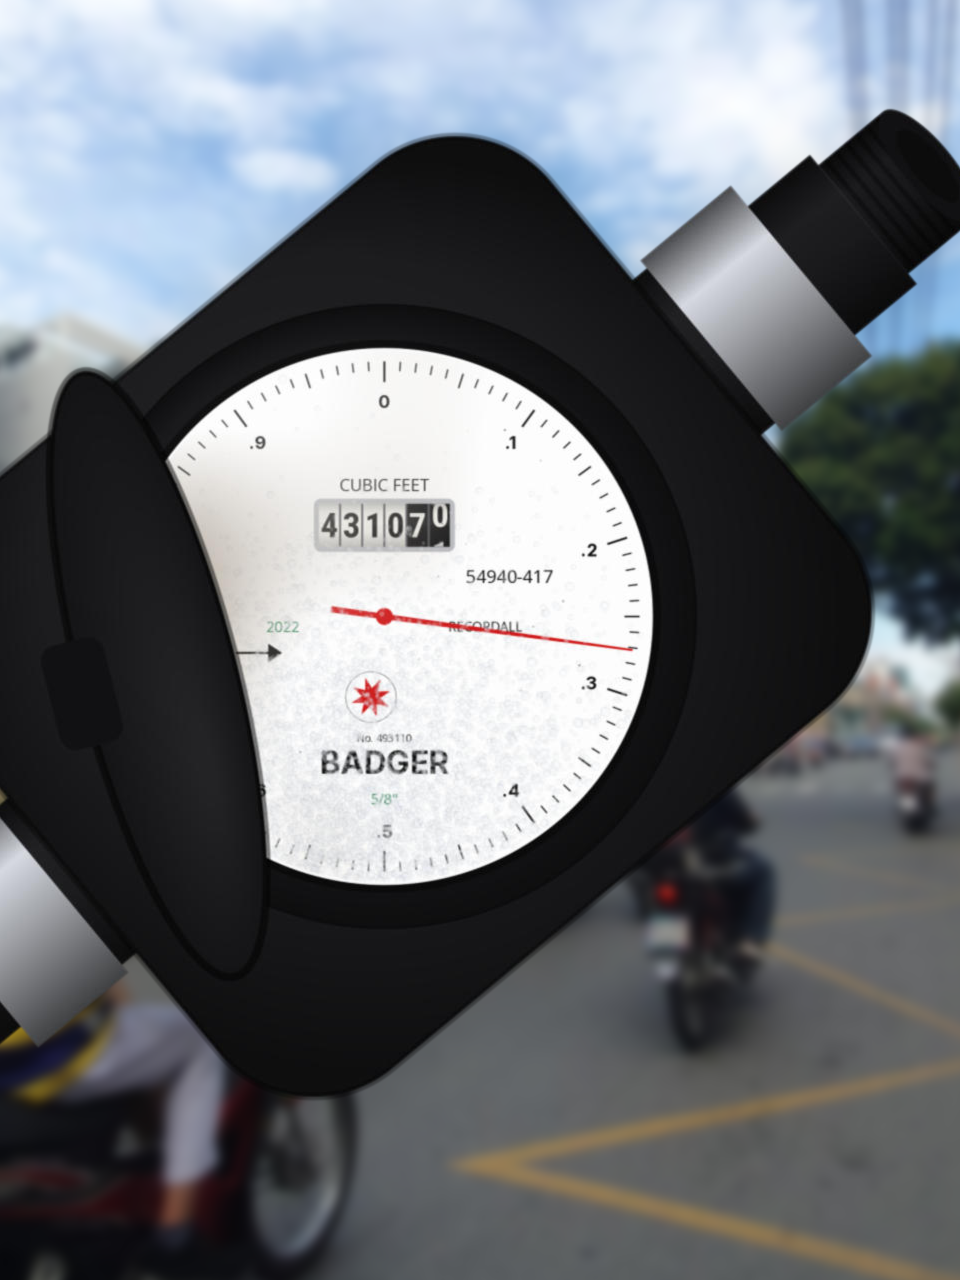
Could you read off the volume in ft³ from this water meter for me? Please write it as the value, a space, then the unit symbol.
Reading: 431070.27 ft³
